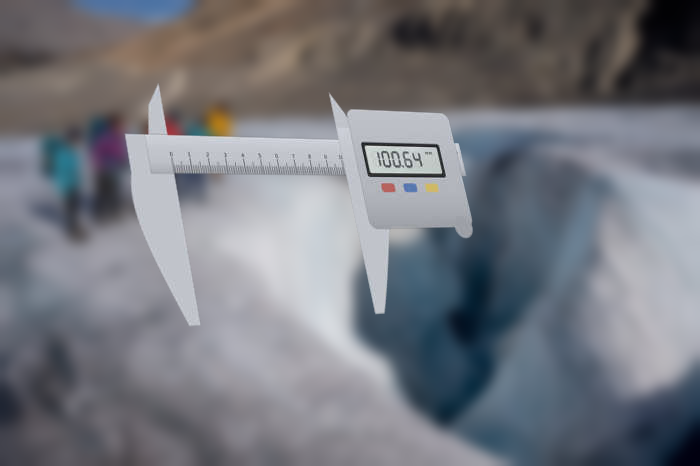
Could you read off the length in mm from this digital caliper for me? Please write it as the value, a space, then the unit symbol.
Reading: 100.64 mm
